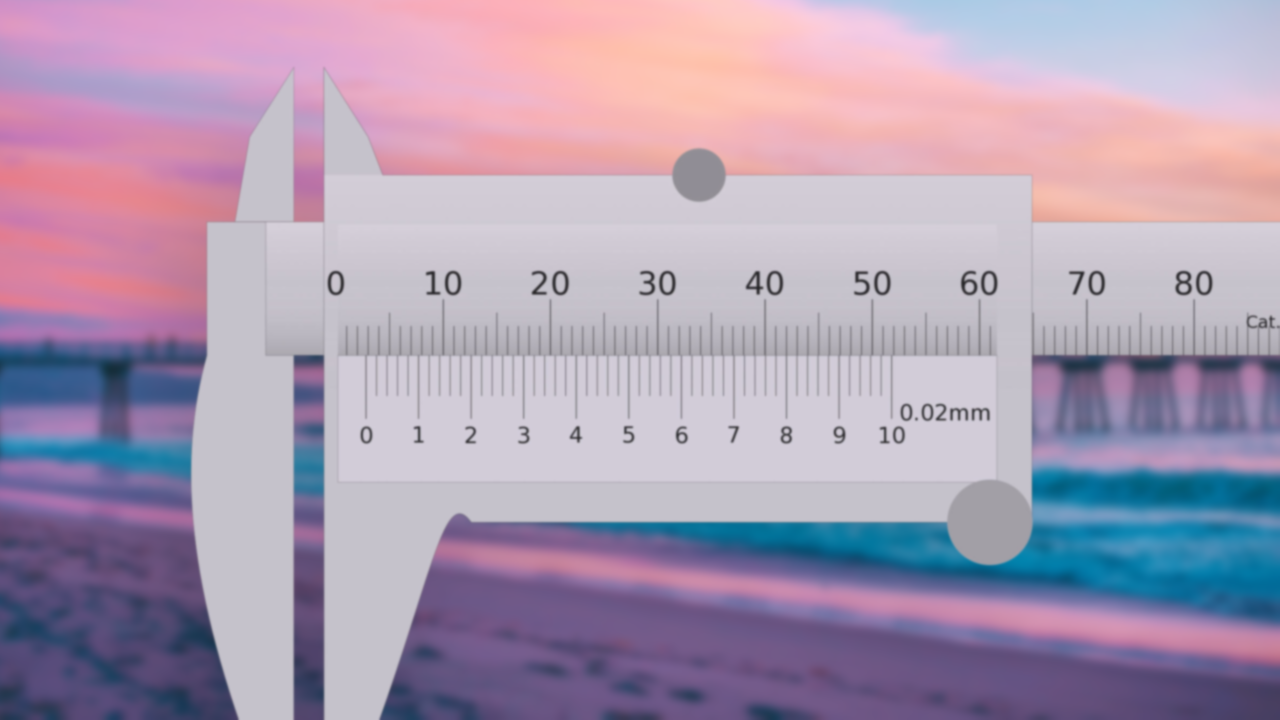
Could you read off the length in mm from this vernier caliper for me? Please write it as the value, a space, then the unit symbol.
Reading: 2.8 mm
